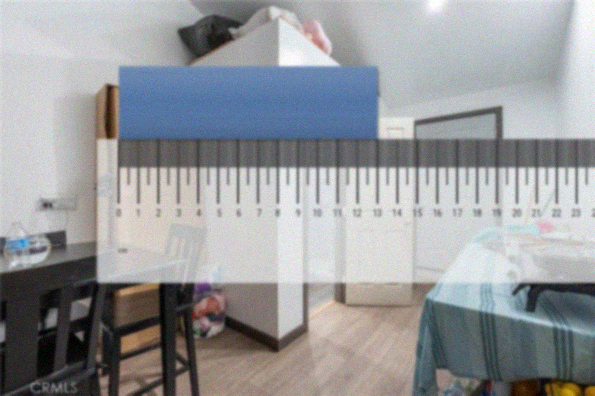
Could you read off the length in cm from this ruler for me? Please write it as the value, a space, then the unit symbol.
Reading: 13 cm
